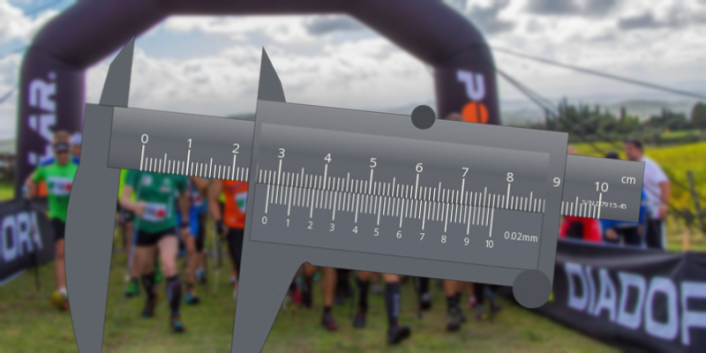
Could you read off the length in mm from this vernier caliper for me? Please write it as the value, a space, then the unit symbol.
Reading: 28.0 mm
